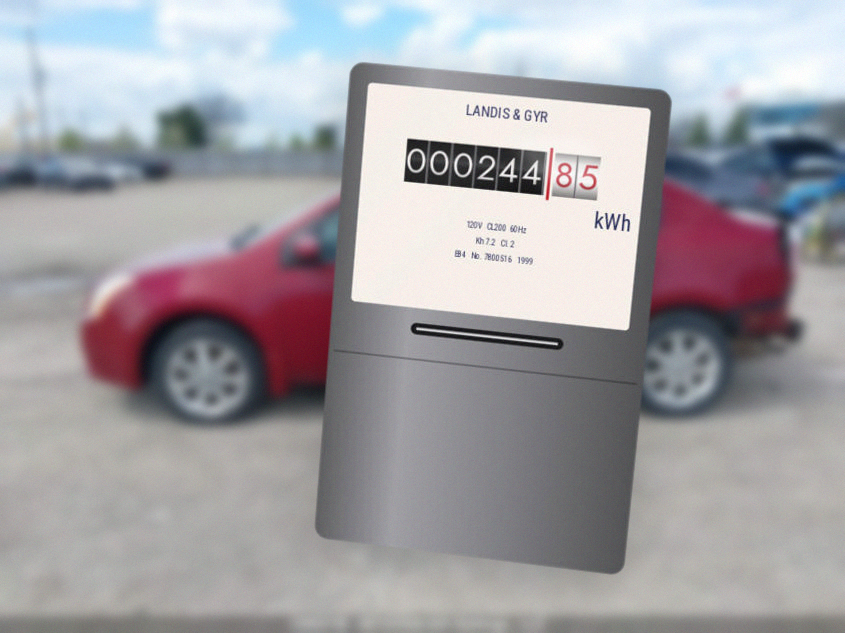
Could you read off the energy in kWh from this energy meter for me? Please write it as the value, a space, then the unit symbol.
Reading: 244.85 kWh
